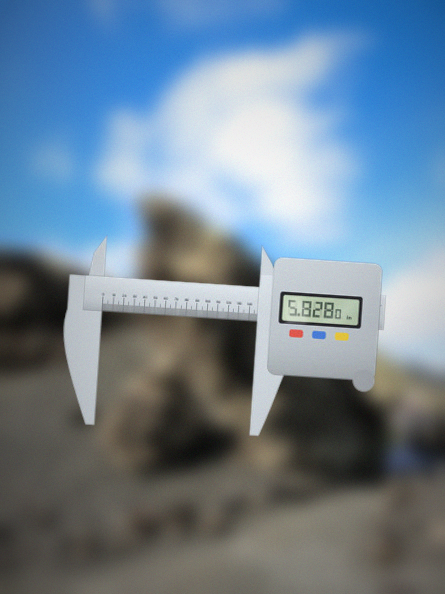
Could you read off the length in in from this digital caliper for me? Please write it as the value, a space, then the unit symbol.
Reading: 5.8280 in
